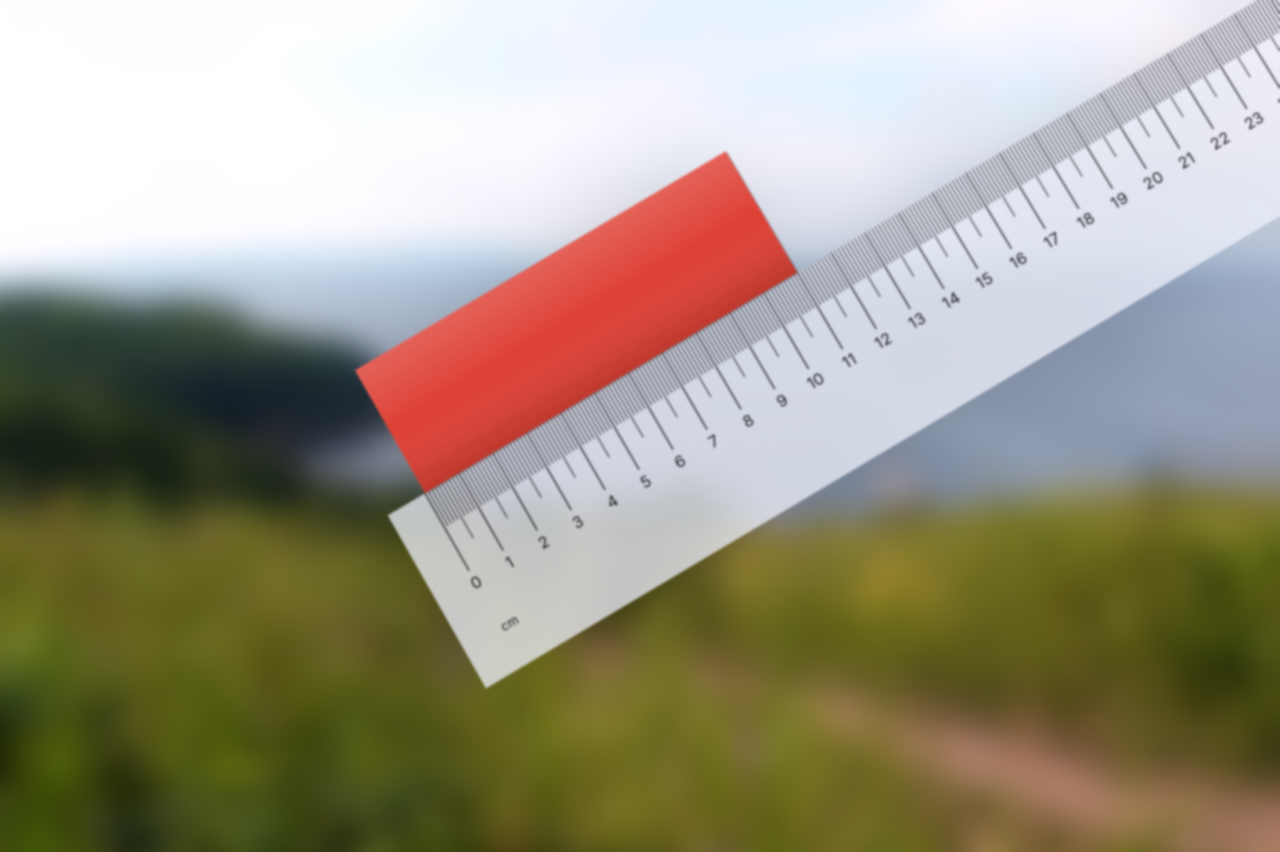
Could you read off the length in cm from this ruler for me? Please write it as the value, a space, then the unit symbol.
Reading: 11 cm
